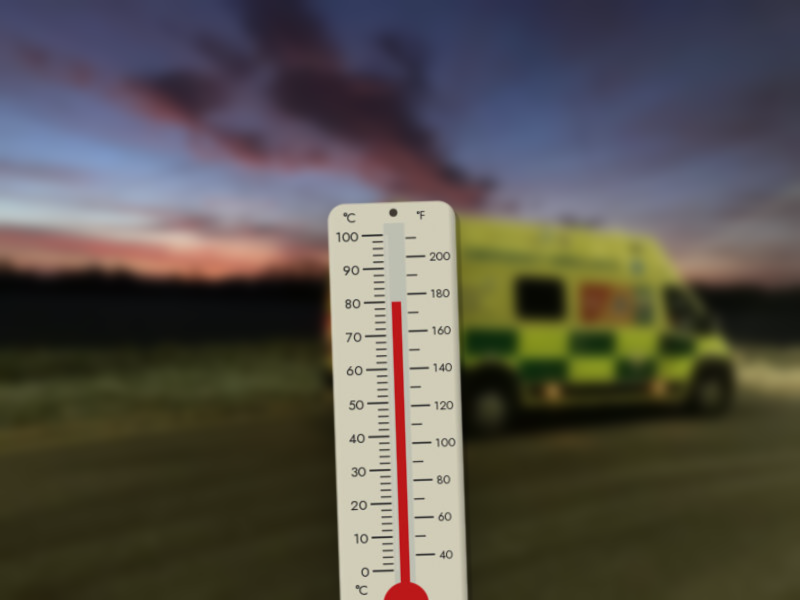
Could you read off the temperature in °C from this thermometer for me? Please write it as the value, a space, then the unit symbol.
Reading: 80 °C
